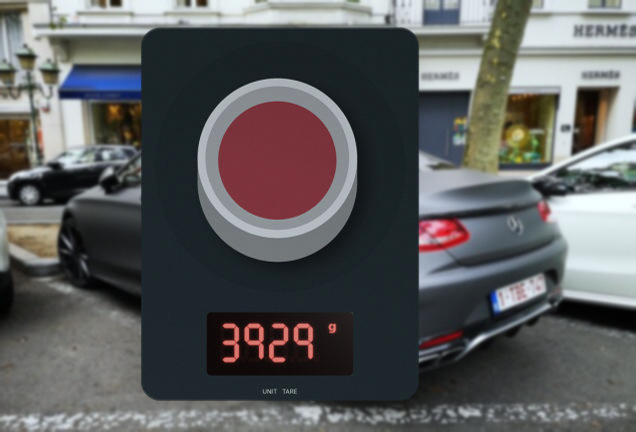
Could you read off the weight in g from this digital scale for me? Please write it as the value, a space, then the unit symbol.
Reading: 3929 g
